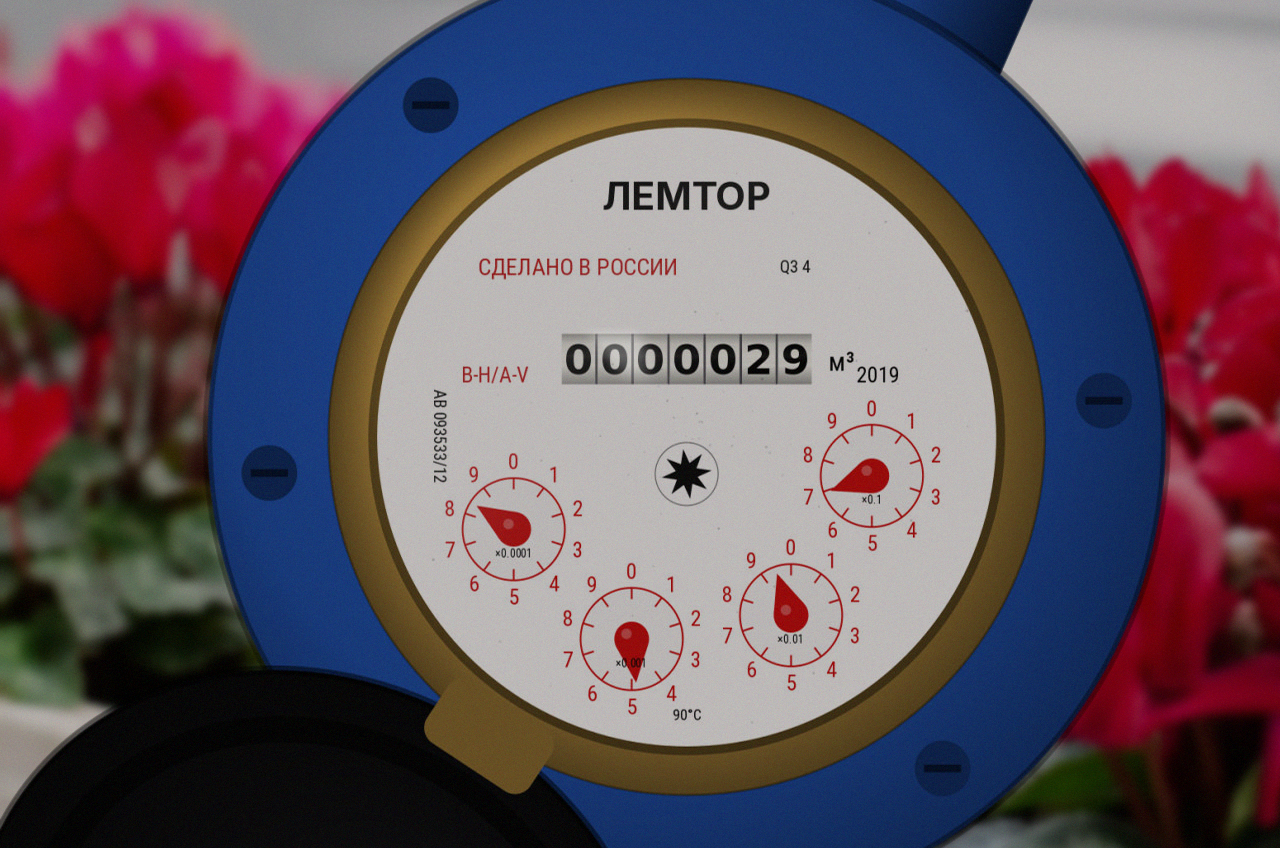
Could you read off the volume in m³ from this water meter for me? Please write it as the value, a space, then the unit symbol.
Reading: 29.6948 m³
